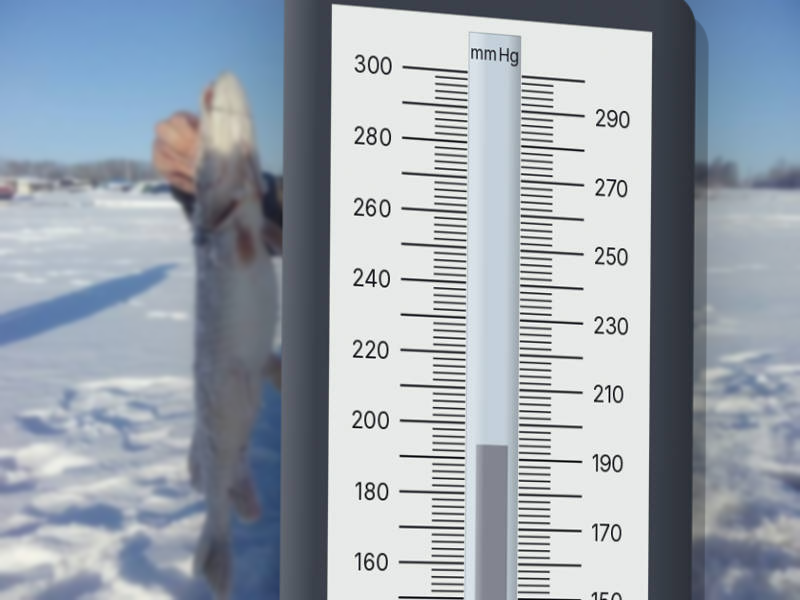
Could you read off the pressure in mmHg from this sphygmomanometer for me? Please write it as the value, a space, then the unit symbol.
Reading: 194 mmHg
